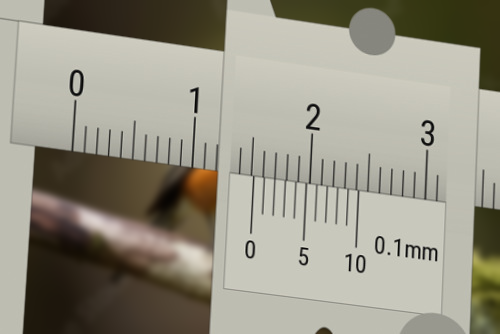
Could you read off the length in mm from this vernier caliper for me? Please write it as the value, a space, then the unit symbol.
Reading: 15.2 mm
